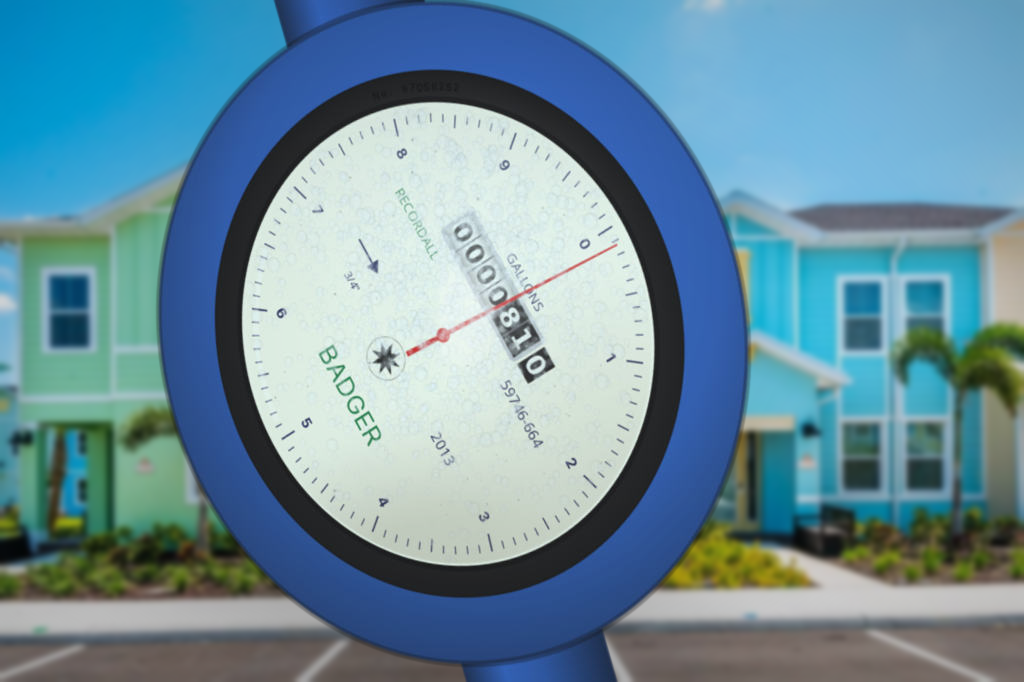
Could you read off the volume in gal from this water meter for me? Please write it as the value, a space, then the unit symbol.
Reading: 810.1 gal
